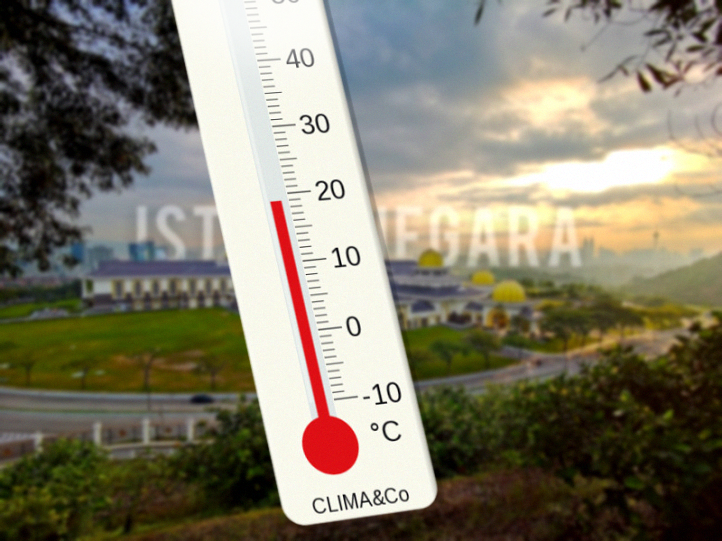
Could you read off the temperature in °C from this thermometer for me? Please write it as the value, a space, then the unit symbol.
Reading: 19 °C
